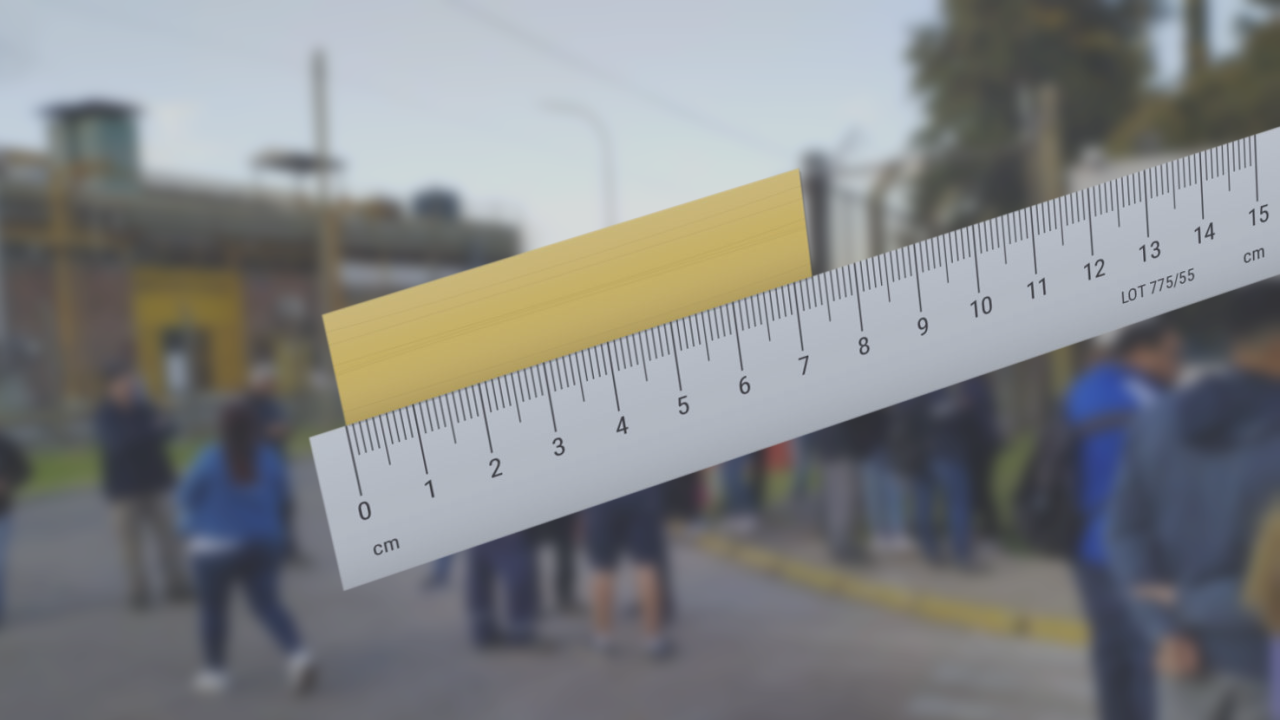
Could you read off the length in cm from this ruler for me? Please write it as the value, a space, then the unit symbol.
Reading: 7.3 cm
